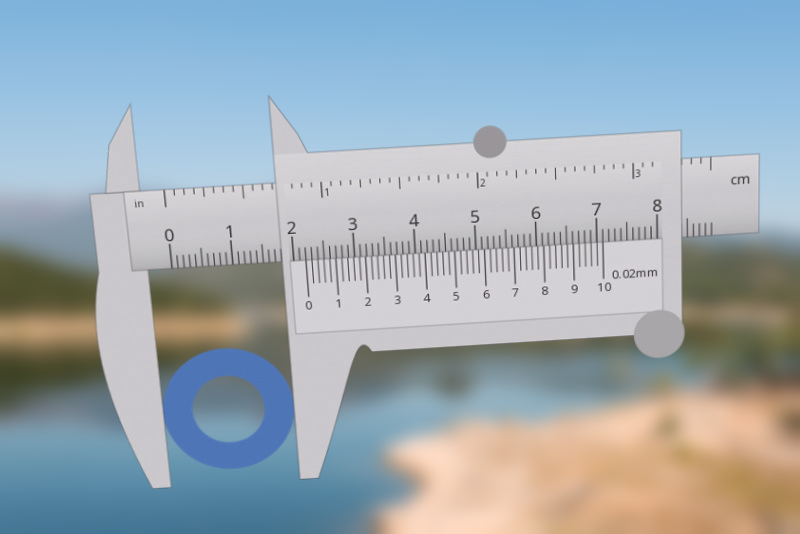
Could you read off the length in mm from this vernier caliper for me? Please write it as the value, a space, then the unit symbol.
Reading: 22.0 mm
